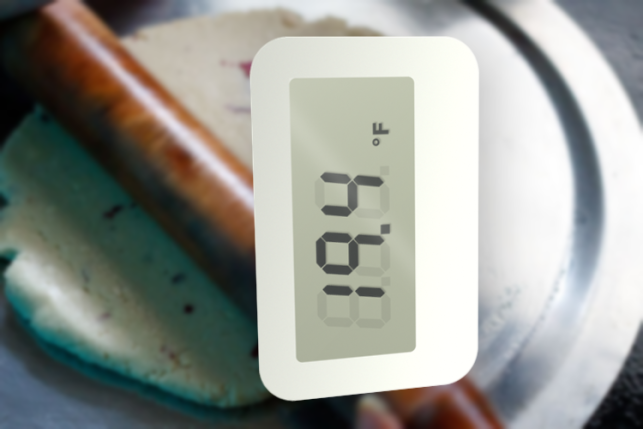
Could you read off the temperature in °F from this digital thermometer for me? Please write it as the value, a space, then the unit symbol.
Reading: 19.4 °F
